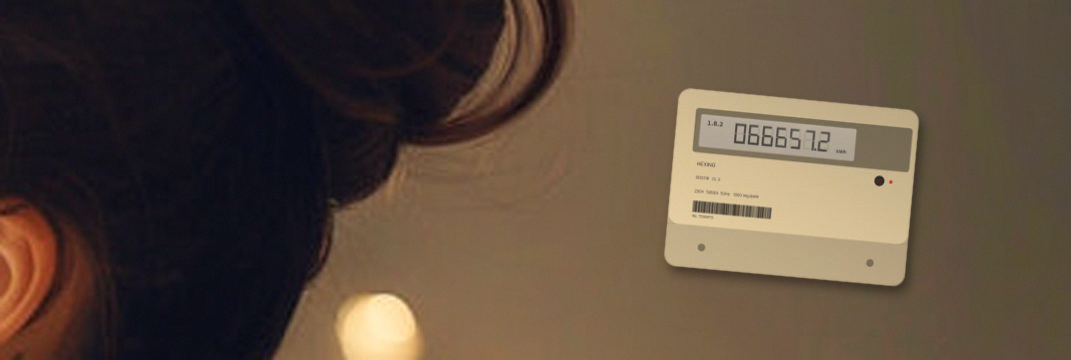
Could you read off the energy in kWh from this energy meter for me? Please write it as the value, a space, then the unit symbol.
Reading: 66657.2 kWh
